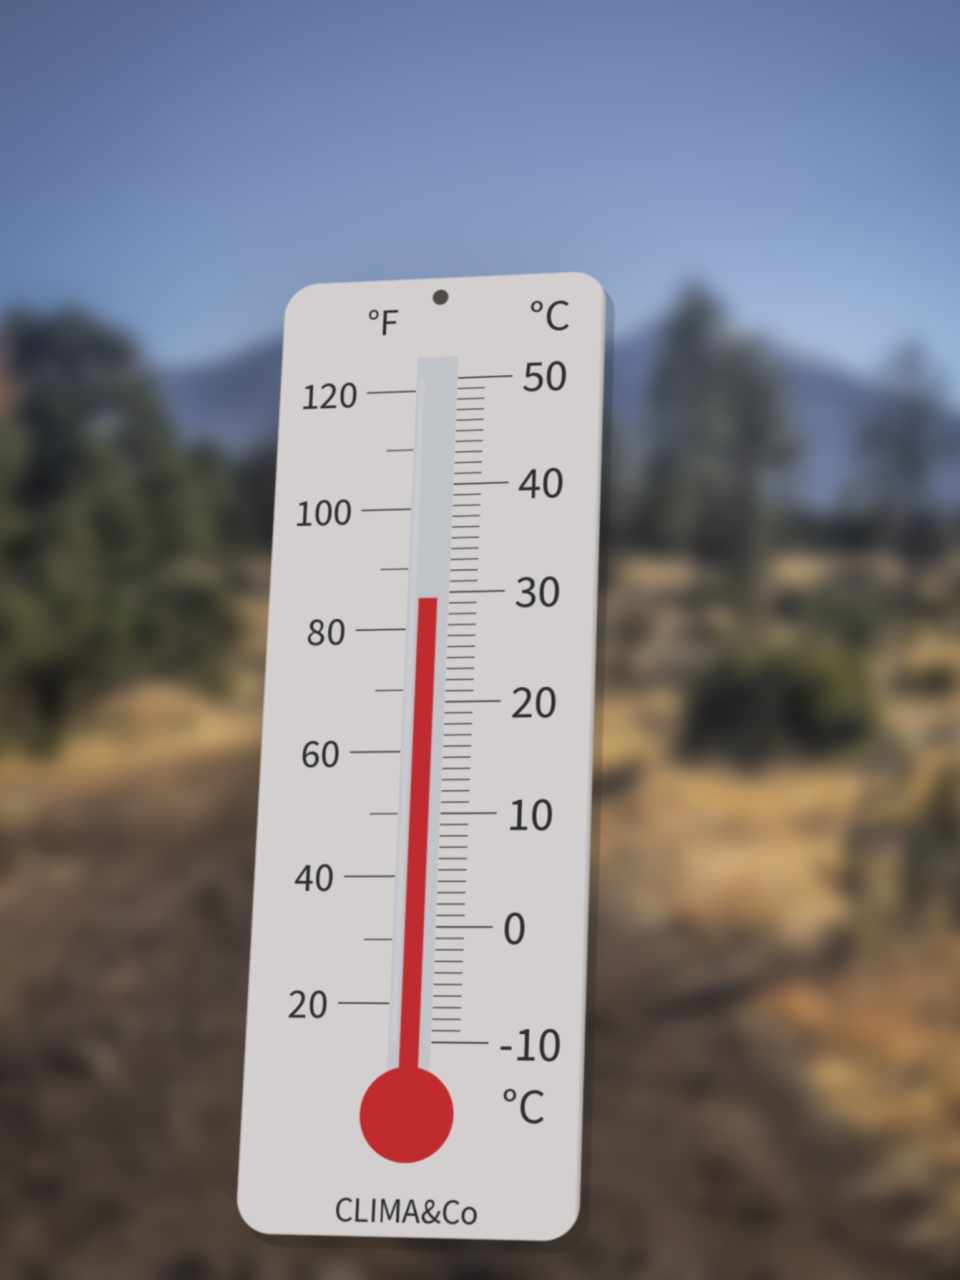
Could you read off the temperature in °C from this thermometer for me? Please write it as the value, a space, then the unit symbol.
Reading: 29.5 °C
